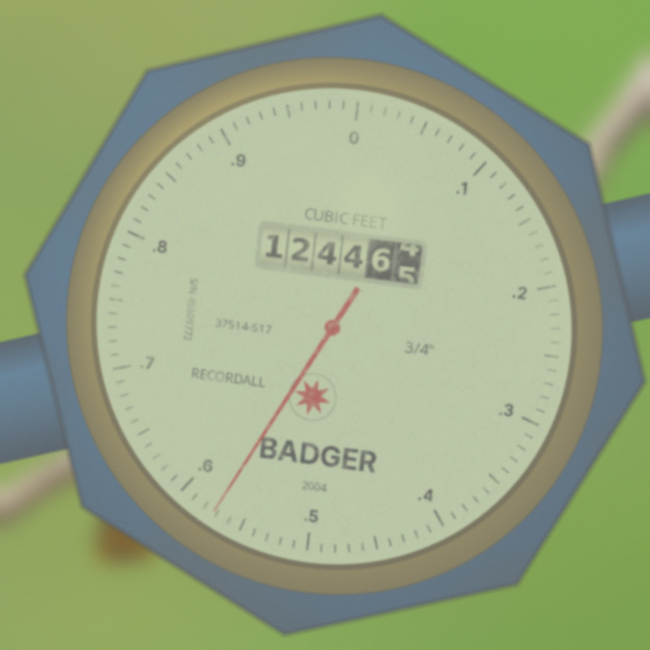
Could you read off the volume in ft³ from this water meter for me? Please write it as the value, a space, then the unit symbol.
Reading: 124464.57 ft³
